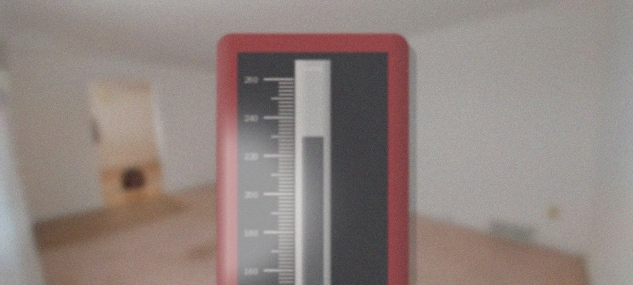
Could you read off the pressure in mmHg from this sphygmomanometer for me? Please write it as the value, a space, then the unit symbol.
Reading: 230 mmHg
